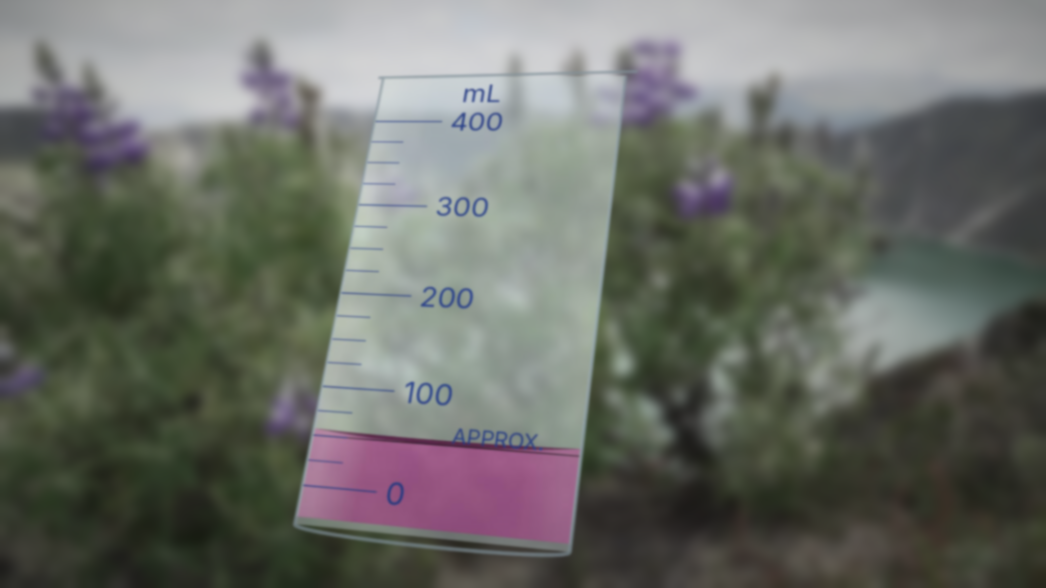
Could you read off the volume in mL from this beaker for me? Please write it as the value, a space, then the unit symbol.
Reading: 50 mL
